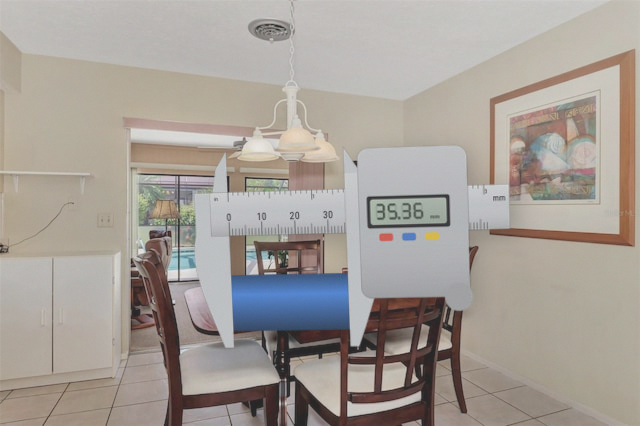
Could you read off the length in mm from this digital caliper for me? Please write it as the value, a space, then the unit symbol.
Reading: 35.36 mm
